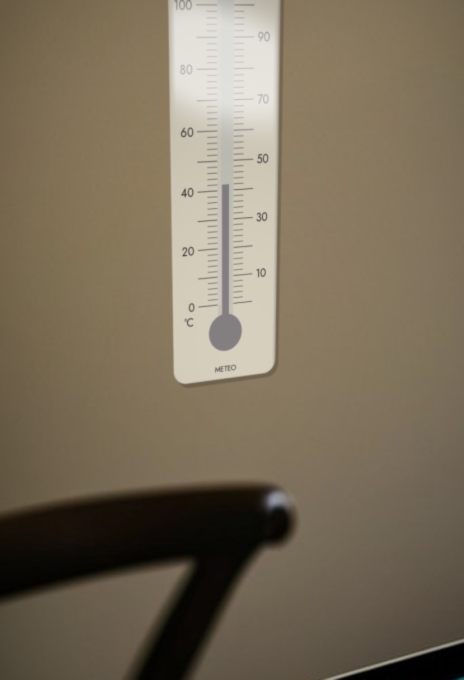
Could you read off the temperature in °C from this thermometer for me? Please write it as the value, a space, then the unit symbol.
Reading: 42 °C
